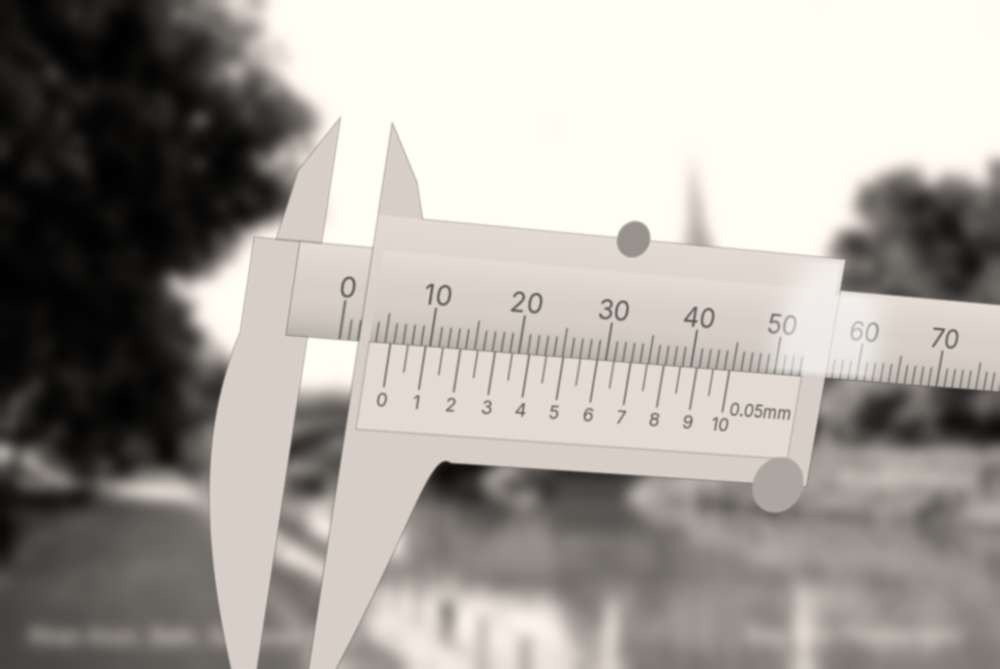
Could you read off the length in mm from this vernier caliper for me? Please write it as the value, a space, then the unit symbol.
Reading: 5.6 mm
